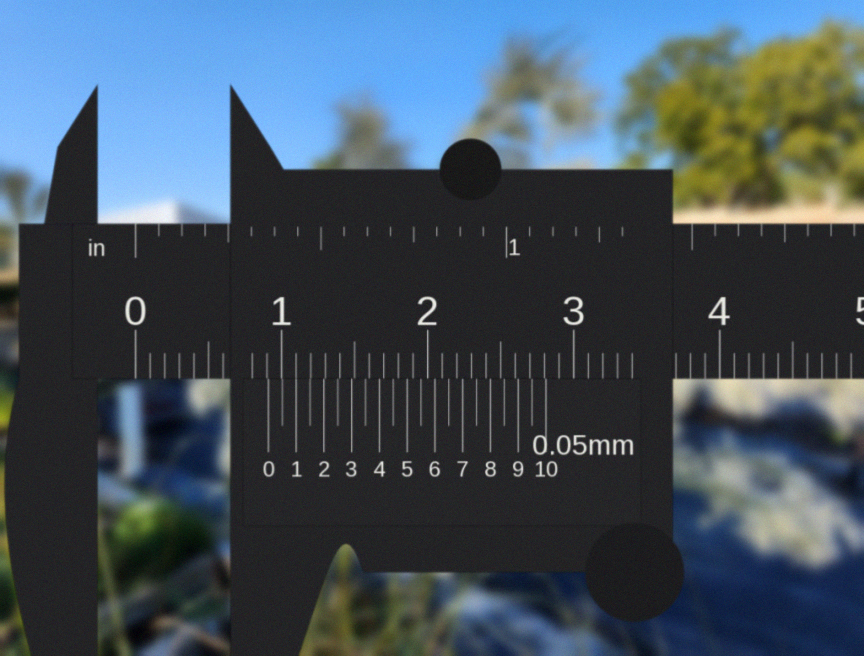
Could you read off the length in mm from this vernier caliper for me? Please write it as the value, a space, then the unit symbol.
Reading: 9.1 mm
